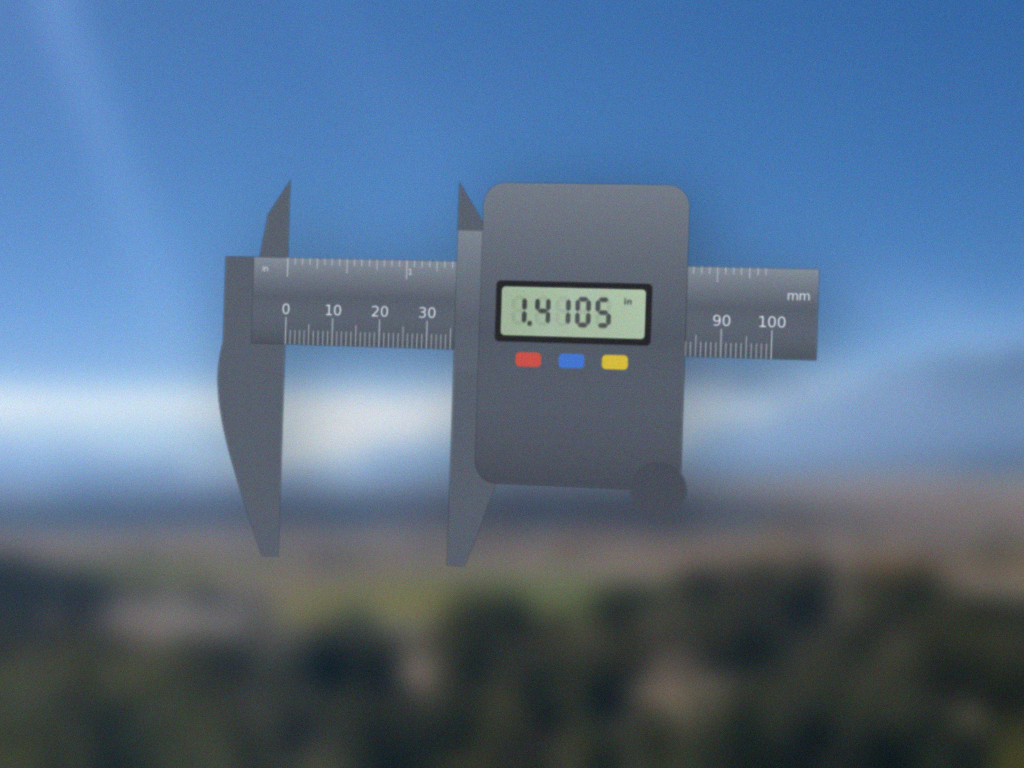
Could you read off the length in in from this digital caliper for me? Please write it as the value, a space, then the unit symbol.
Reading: 1.4105 in
